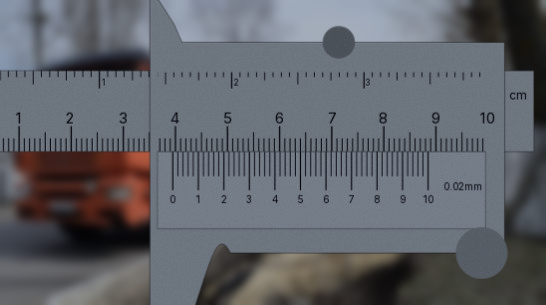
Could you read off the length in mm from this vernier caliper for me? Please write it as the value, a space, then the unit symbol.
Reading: 39.5 mm
